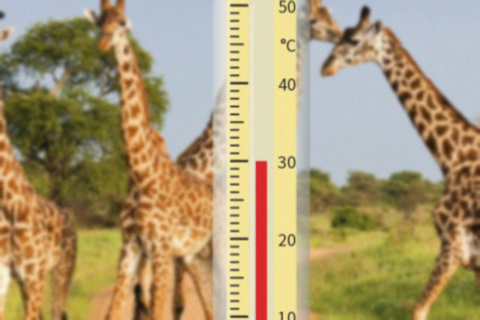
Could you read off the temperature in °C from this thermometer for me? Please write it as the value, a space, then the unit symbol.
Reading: 30 °C
